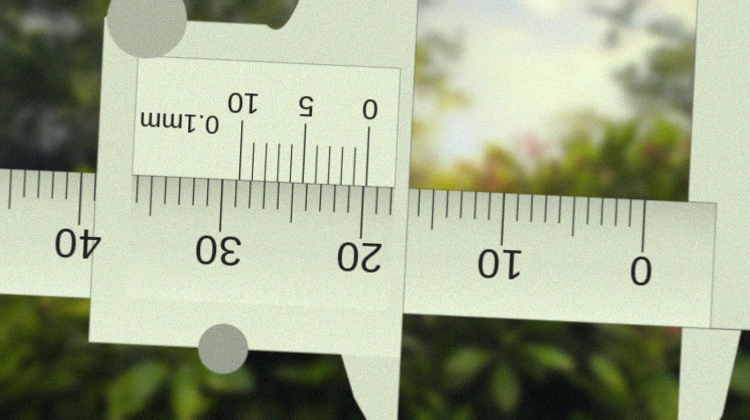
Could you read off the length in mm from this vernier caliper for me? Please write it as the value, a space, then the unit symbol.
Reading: 19.8 mm
